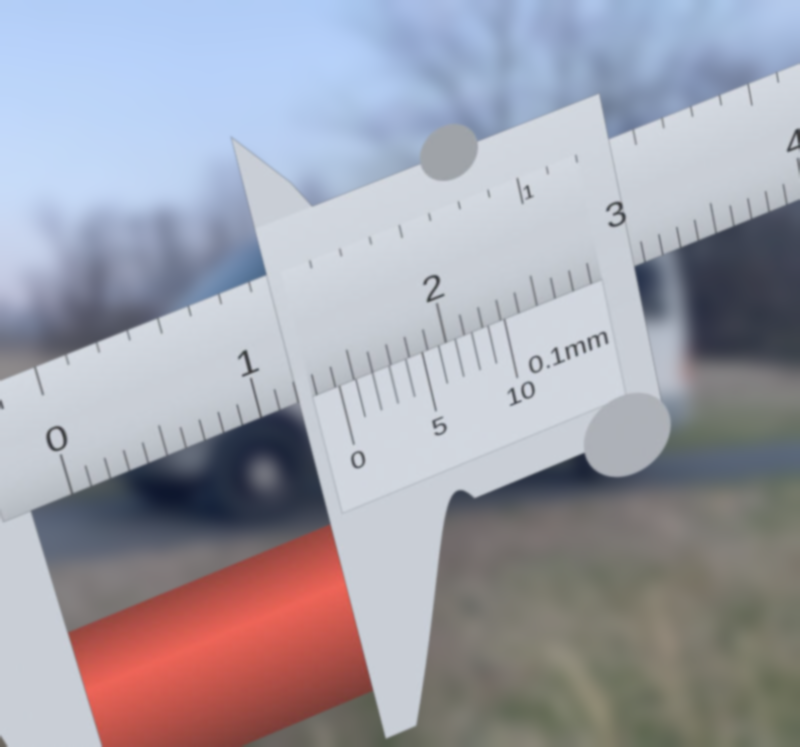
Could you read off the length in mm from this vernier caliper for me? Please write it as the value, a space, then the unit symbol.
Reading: 14.2 mm
